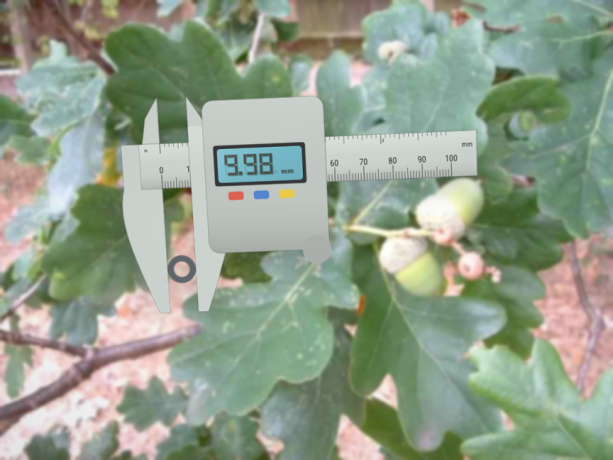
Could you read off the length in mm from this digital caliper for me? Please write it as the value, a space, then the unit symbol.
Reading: 9.98 mm
